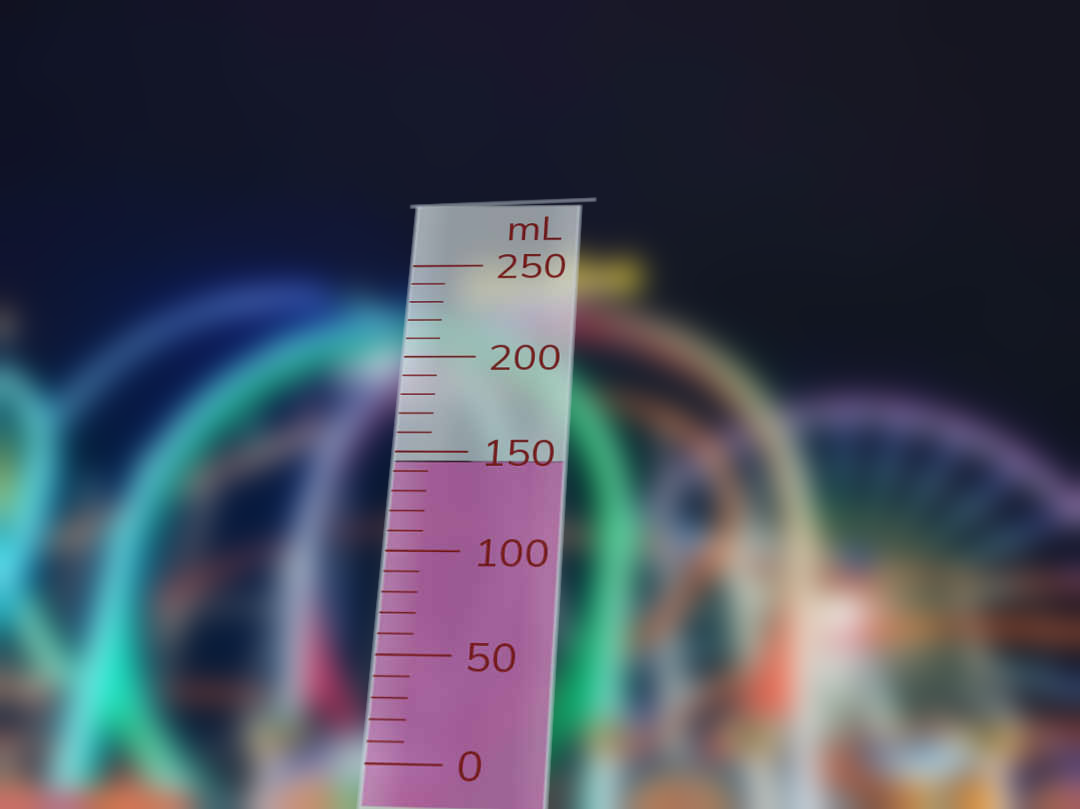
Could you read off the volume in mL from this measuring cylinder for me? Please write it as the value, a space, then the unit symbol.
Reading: 145 mL
